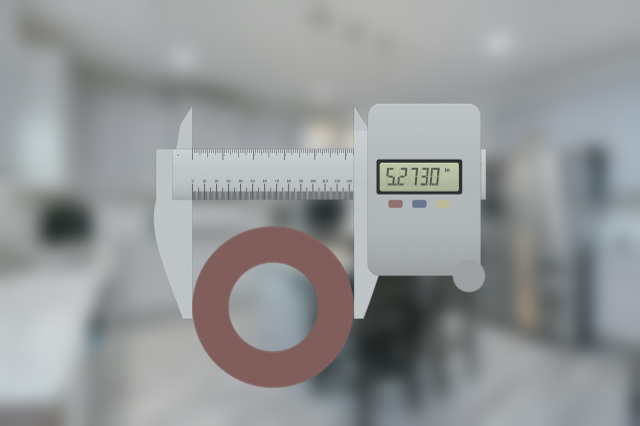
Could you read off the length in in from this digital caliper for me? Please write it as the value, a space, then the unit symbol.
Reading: 5.2730 in
